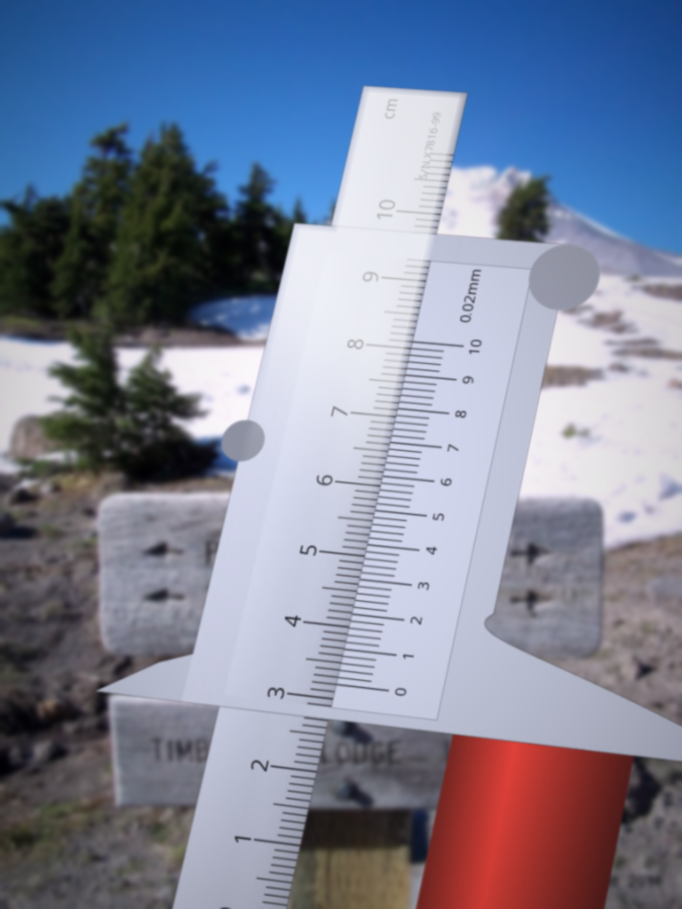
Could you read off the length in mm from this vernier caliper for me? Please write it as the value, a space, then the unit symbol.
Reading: 32.0 mm
